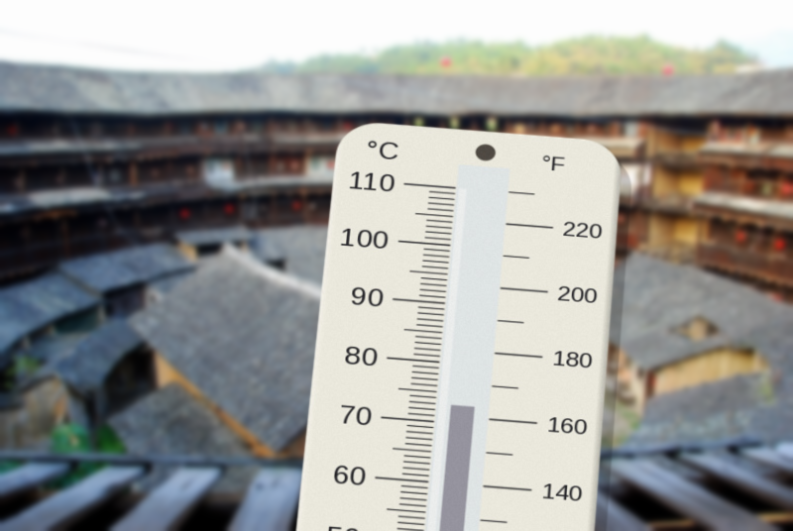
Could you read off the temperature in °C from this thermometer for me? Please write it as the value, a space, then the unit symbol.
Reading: 73 °C
